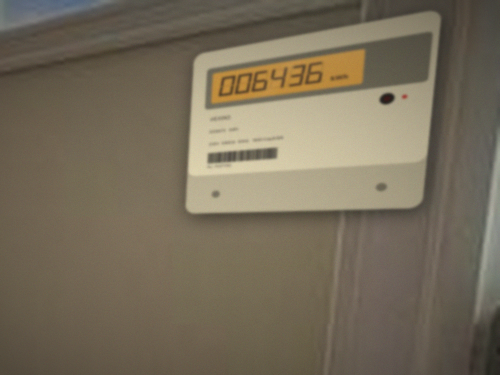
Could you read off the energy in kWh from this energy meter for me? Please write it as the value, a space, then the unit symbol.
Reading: 6436 kWh
